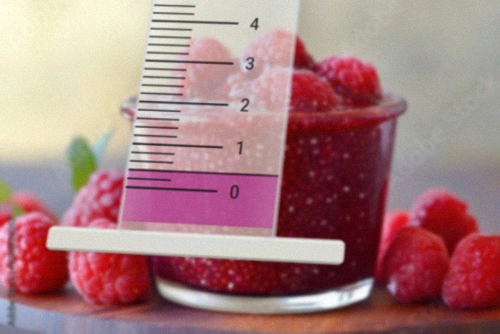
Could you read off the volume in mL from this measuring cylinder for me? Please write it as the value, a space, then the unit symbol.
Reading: 0.4 mL
